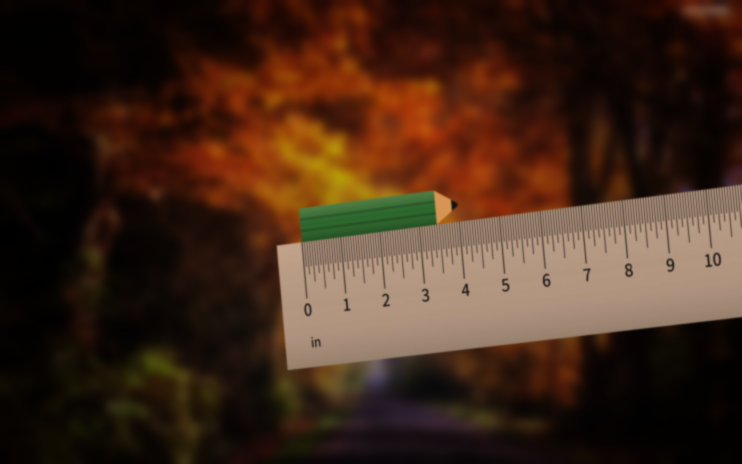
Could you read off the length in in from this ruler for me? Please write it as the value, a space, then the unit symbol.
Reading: 4 in
